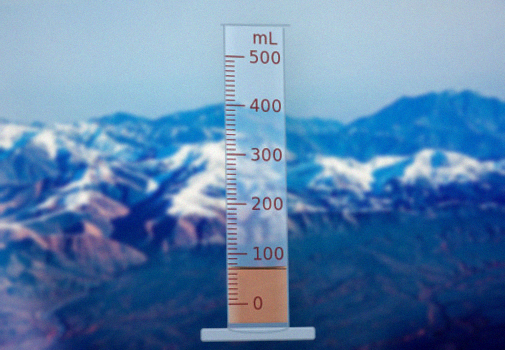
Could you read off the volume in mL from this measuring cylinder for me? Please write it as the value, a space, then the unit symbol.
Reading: 70 mL
